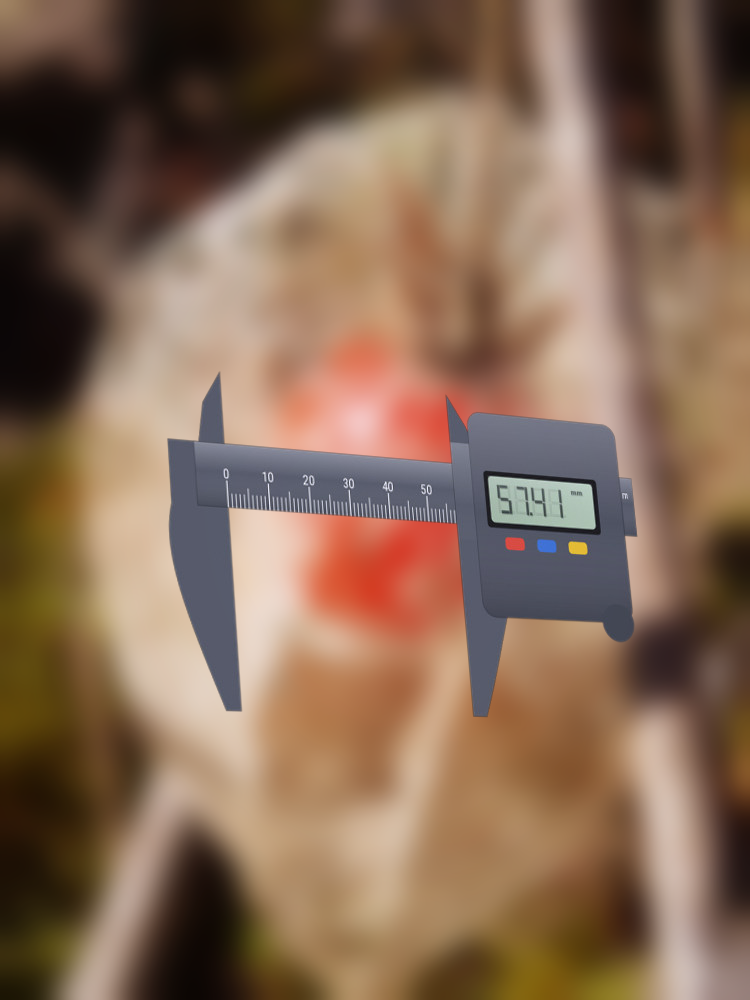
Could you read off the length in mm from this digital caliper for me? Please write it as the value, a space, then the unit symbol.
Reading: 57.41 mm
